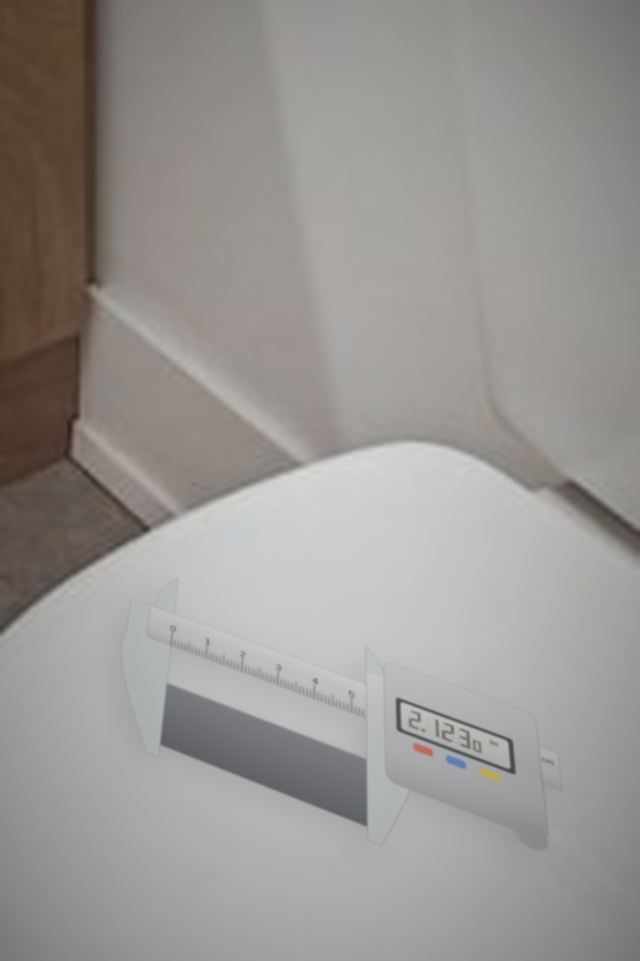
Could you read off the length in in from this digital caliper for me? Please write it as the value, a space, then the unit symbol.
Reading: 2.1230 in
